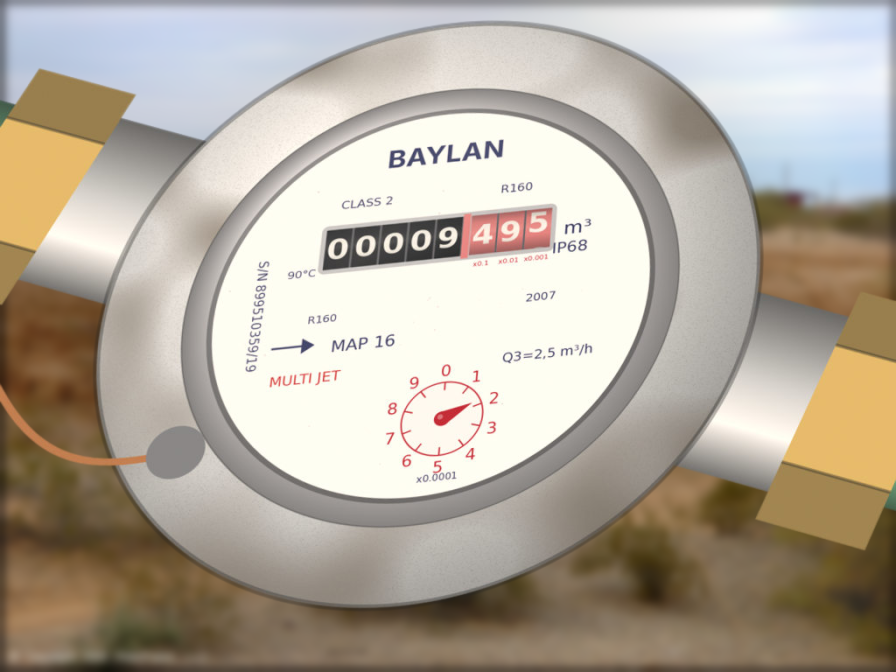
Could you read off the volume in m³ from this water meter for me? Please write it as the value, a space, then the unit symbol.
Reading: 9.4951 m³
